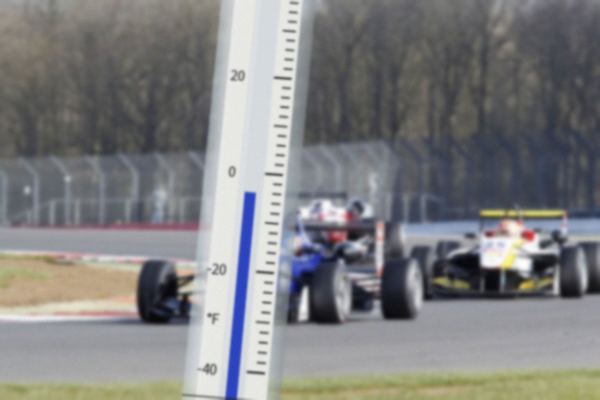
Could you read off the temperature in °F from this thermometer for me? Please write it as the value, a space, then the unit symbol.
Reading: -4 °F
